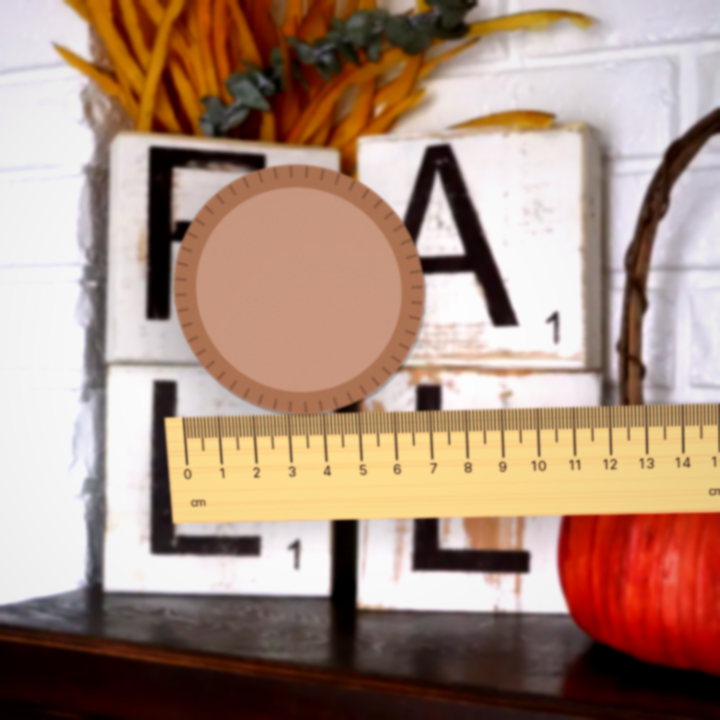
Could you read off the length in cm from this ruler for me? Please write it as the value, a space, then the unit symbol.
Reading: 7 cm
